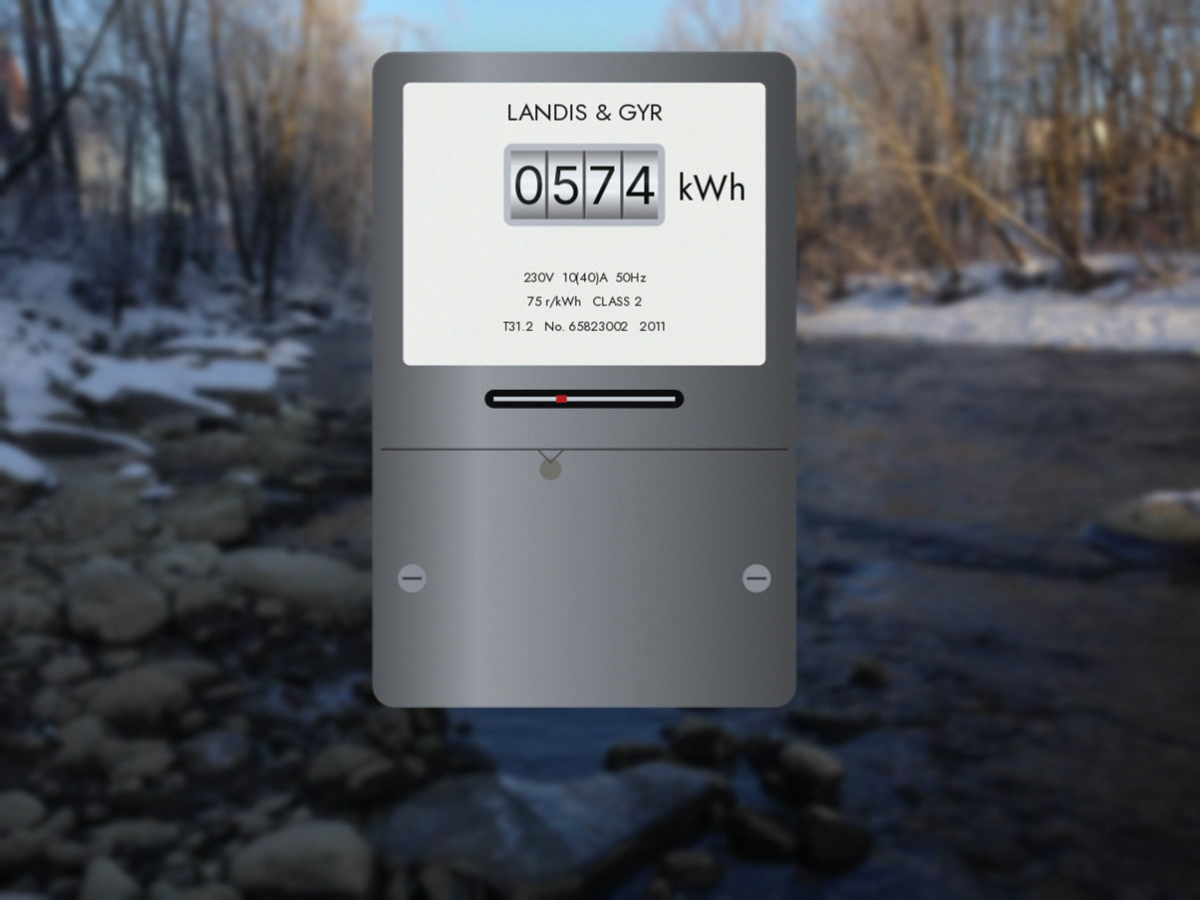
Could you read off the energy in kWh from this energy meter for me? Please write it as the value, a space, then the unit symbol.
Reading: 574 kWh
